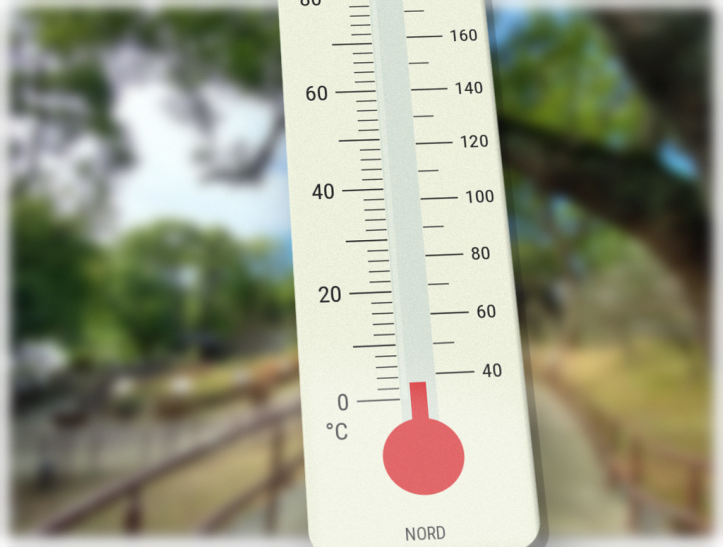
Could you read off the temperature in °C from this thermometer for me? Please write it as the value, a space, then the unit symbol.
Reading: 3 °C
